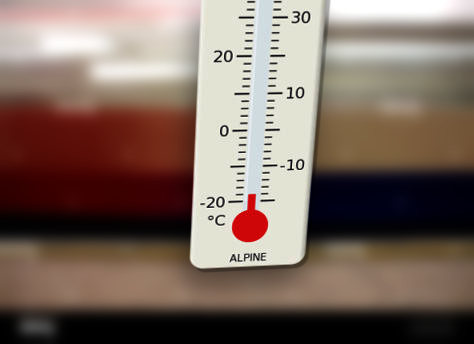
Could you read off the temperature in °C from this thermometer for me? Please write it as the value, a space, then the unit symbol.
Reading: -18 °C
